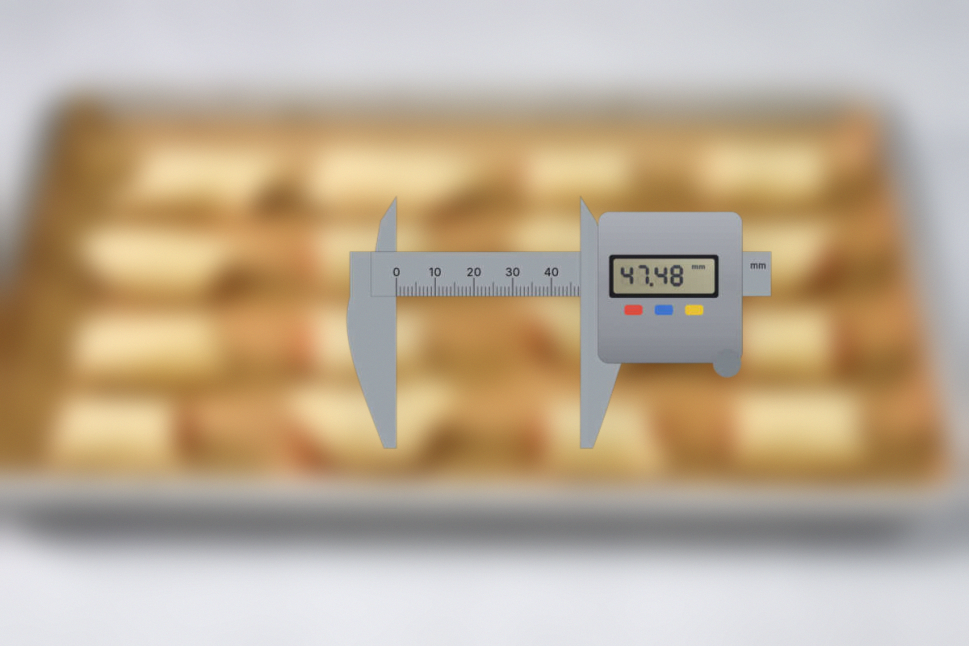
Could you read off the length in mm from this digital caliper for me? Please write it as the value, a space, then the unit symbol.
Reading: 47.48 mm
